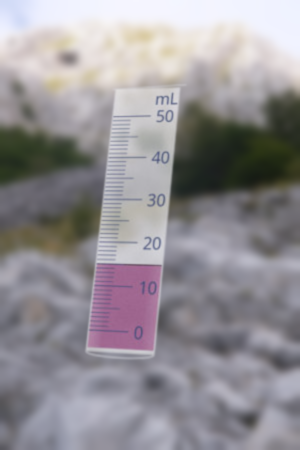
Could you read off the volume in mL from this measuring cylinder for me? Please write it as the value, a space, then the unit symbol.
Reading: 15 mL
